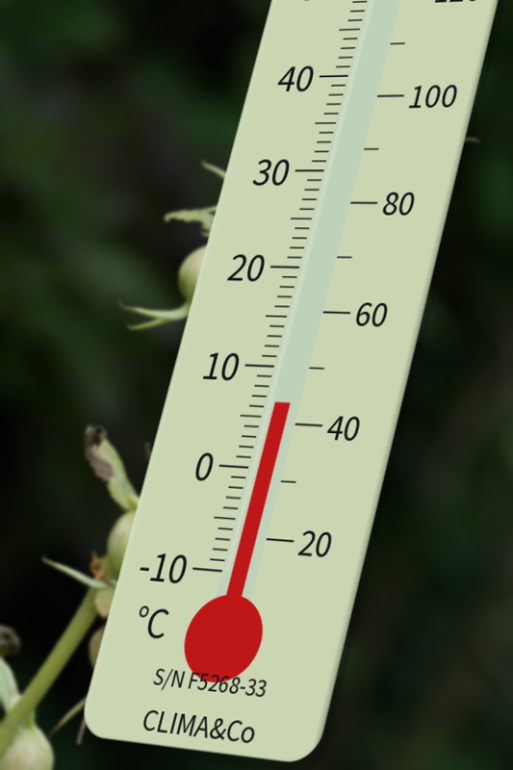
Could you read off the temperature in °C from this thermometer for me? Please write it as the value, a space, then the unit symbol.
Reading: 6.5 °C
